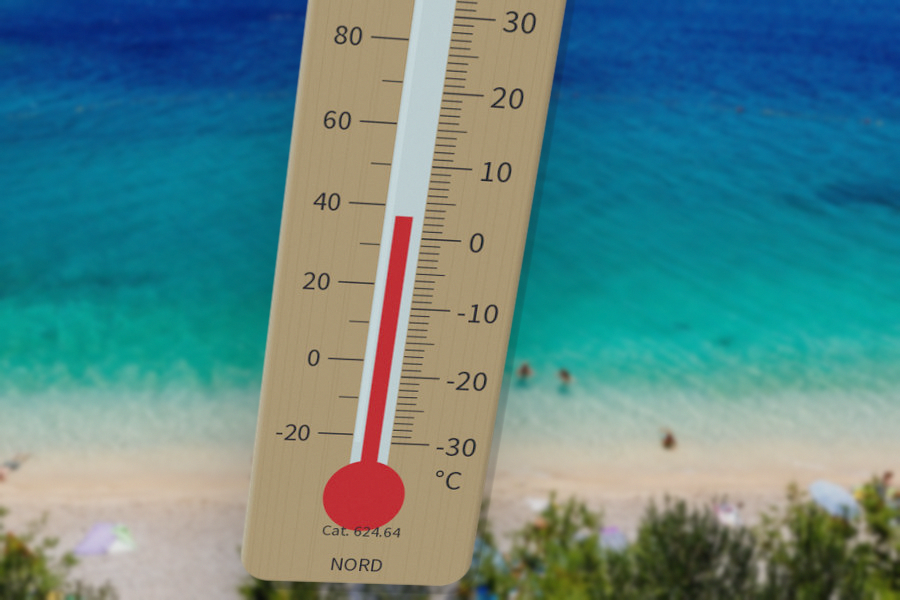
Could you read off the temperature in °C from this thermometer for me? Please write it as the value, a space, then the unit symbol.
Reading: 3 °C
